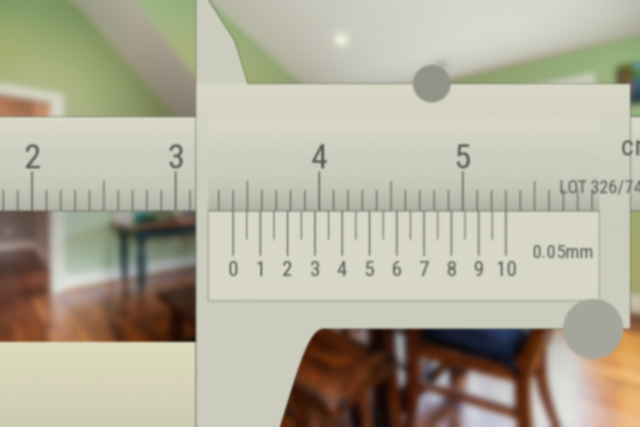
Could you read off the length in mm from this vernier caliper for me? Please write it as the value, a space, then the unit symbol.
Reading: 34.0 mm
